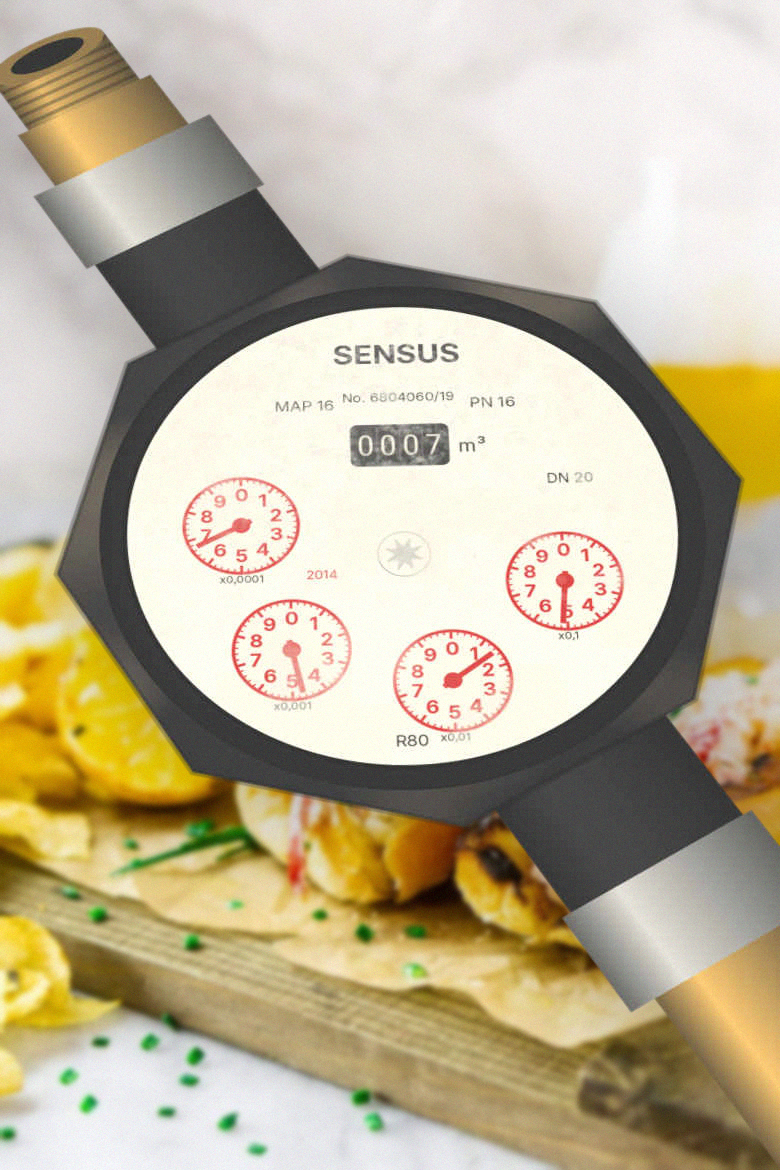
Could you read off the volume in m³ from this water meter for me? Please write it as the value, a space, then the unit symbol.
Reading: 7.5146 m³
